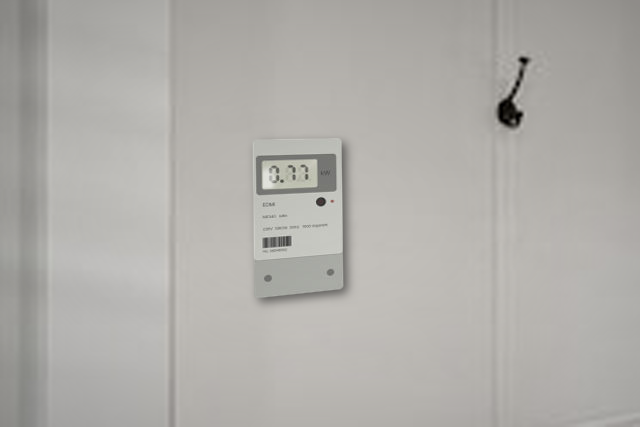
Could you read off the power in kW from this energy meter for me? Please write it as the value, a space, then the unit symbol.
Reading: 0.77 kW
